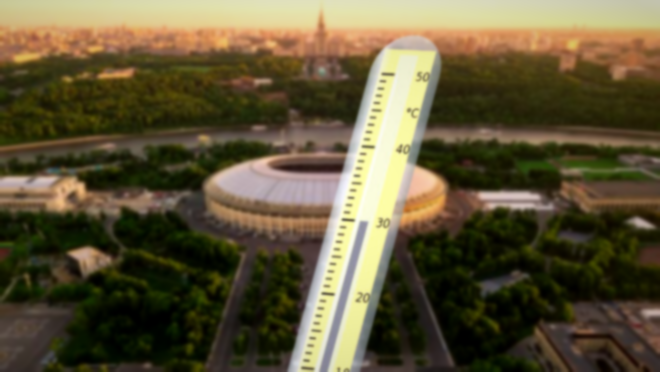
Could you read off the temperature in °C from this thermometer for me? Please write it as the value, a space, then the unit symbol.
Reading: 30 °C
